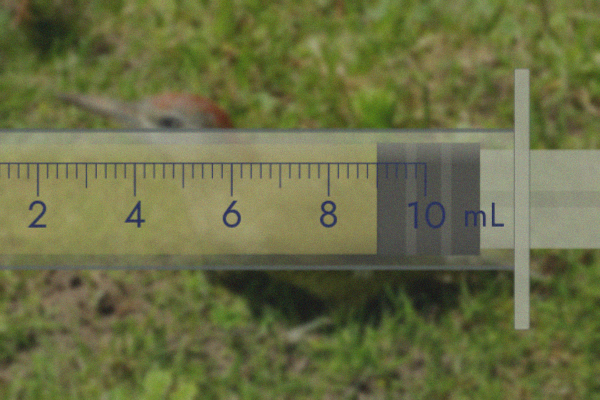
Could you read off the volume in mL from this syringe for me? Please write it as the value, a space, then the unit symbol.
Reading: 9 mL
